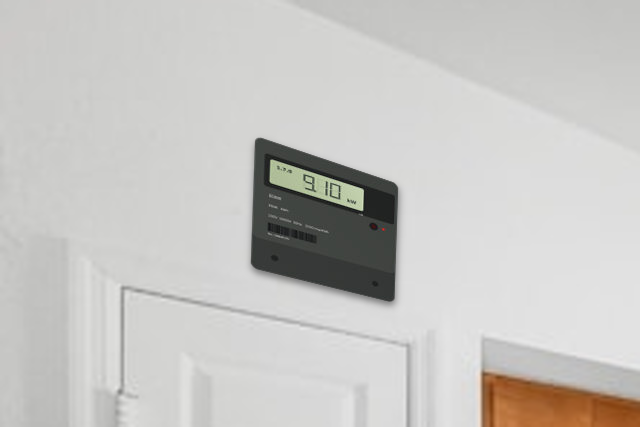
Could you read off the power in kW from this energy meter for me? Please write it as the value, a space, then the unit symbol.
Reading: 9.10 kW
